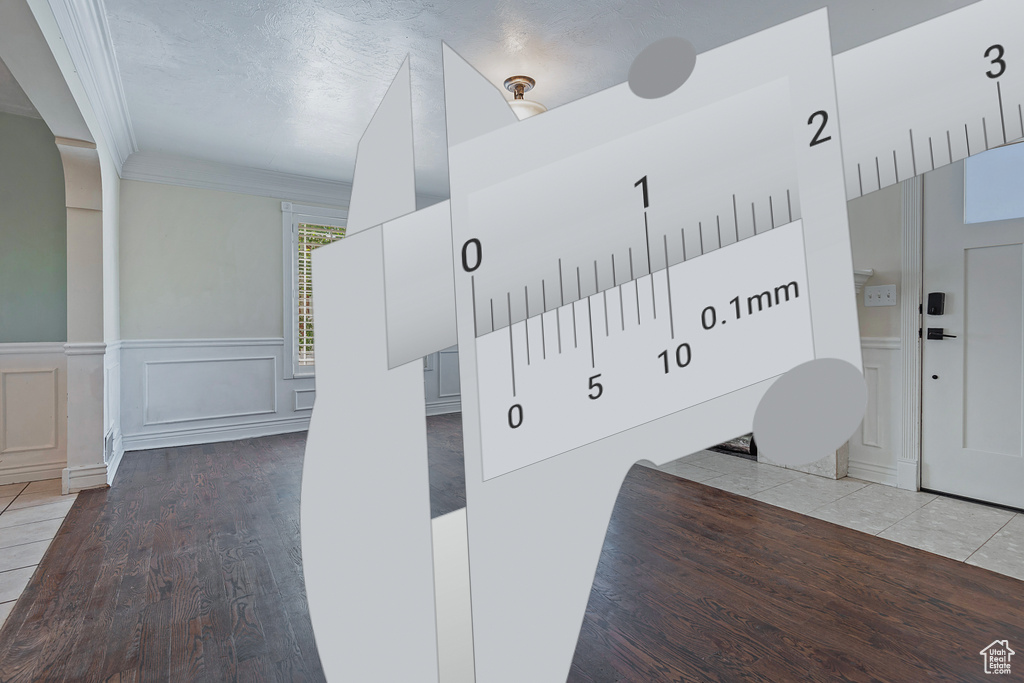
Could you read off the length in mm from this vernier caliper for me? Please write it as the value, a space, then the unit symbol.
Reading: 2.0 mm
